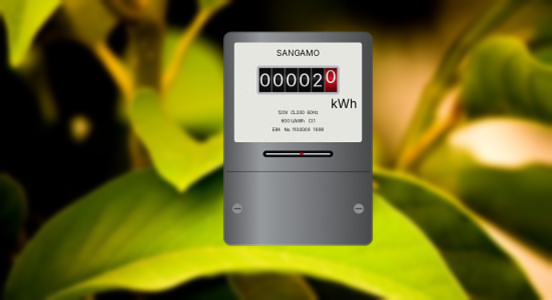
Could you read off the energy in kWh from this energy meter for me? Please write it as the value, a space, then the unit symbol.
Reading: 2.0 kWh
